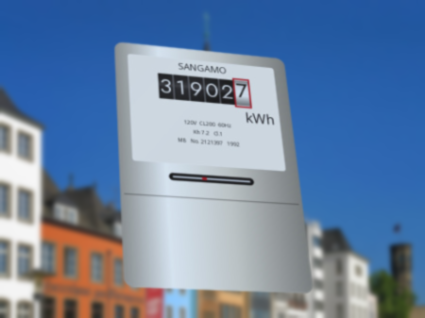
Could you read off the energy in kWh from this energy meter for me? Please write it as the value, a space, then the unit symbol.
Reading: 31902.7 kWh
